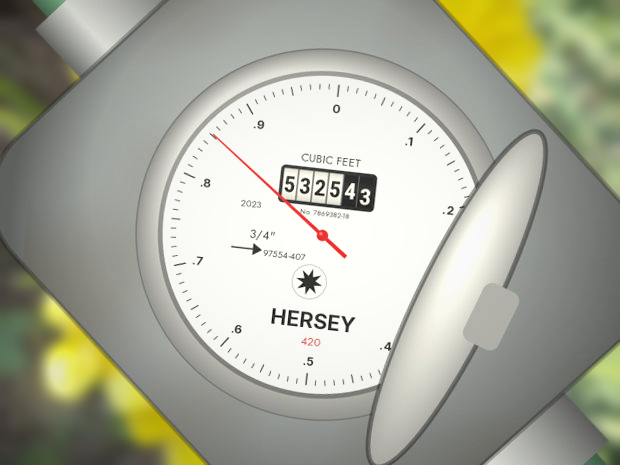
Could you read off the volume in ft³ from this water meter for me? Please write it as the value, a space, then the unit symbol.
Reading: 532542.85 ft³
